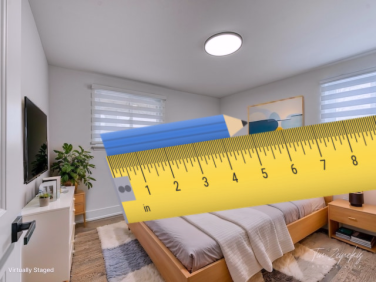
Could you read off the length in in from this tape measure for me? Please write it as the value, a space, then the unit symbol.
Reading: 5 in
